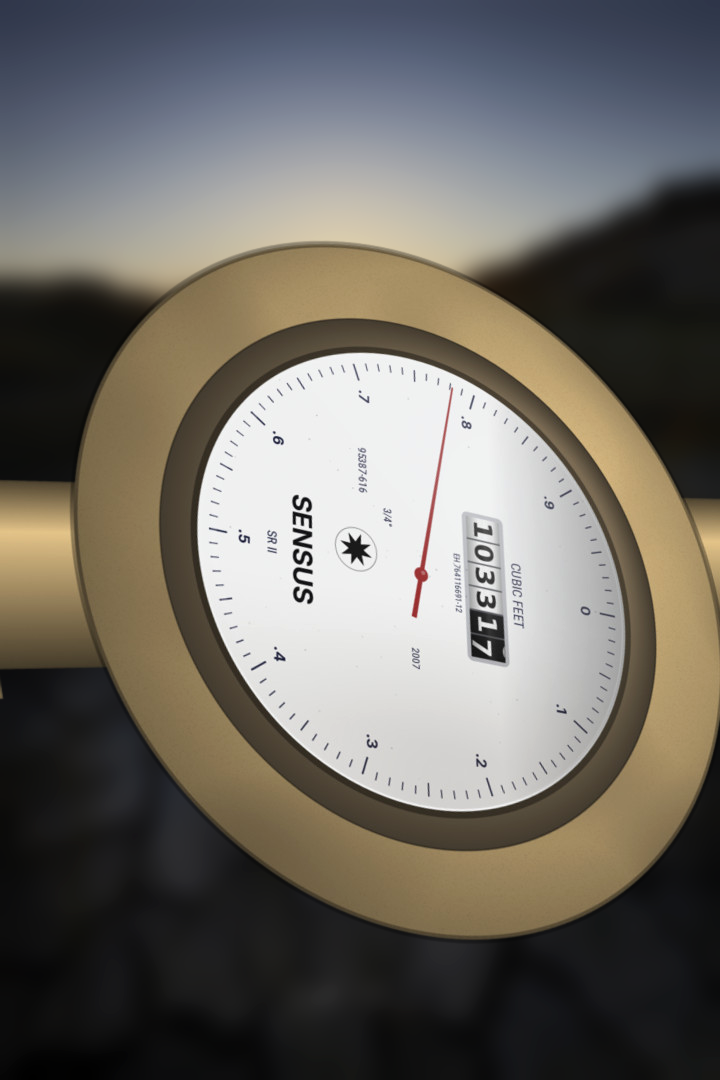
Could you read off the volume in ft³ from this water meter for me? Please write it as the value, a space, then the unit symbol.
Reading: 103316.78 ft³
